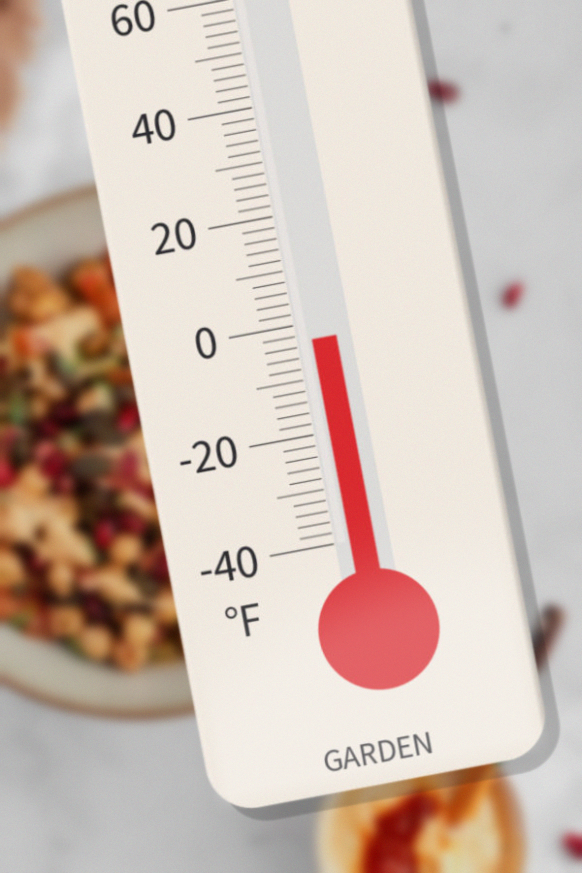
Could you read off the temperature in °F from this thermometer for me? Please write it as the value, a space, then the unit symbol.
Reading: -3 °F
